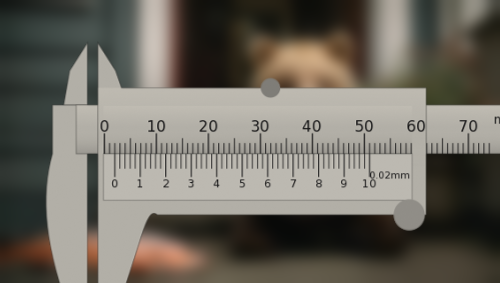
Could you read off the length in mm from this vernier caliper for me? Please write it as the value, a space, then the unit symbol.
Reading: 2.0 mm
